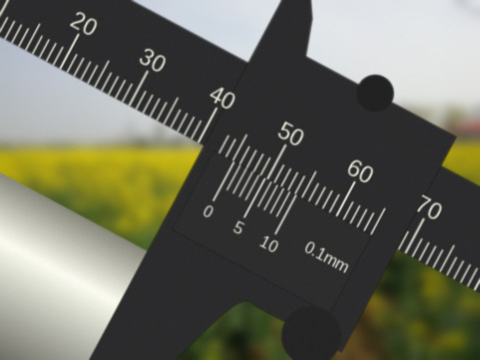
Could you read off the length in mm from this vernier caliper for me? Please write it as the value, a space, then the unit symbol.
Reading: 45.2 mm
